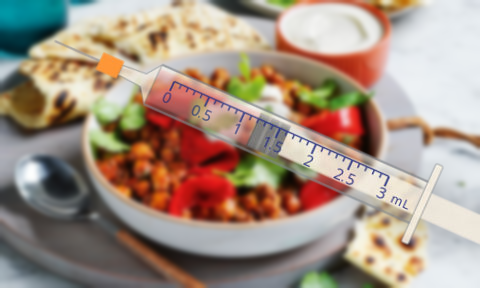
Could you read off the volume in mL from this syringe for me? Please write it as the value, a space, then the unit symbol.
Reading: 1.2 mL
